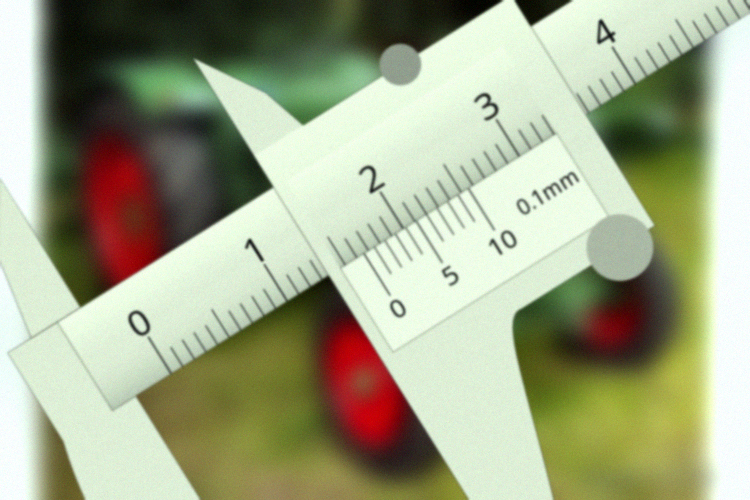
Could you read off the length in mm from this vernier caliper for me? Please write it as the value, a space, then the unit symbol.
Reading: 16.6 mm
